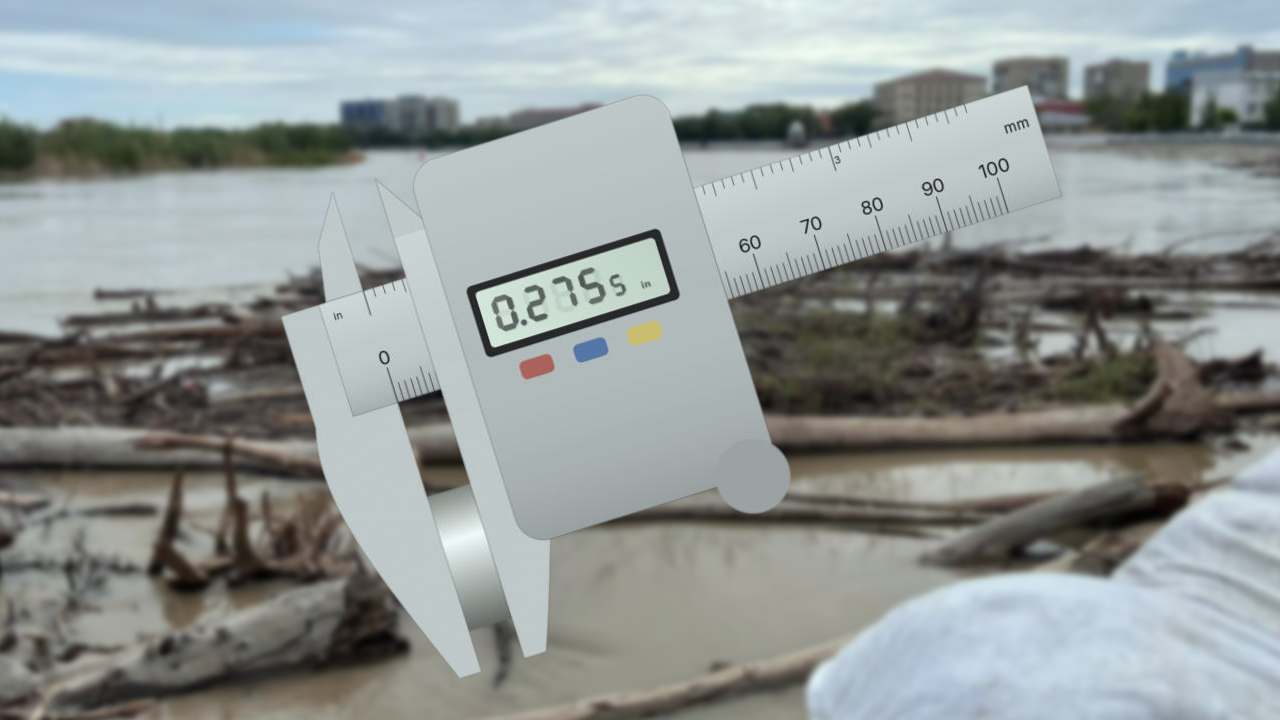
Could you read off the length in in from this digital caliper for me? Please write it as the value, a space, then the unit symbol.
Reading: 0.2755 in
